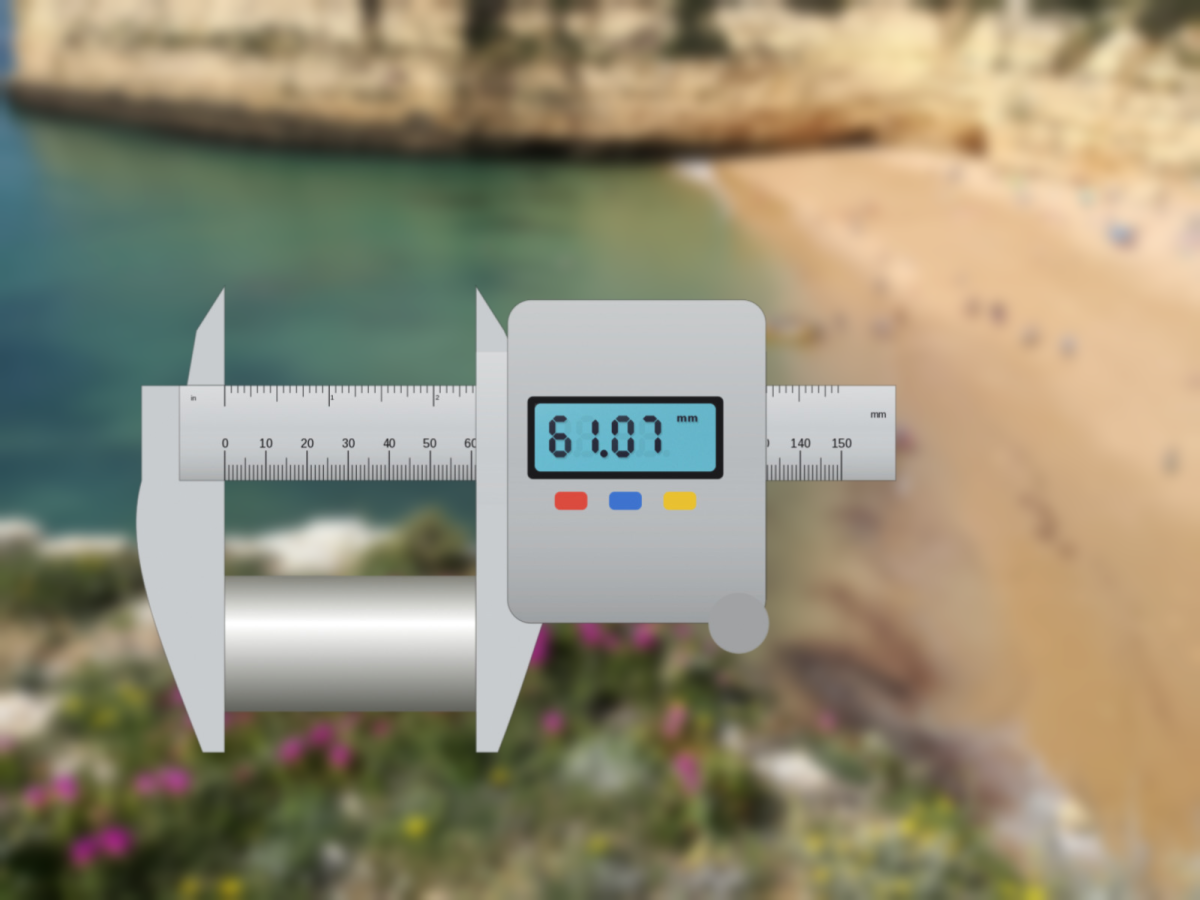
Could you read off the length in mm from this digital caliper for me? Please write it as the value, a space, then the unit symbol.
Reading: 61.07 mm
